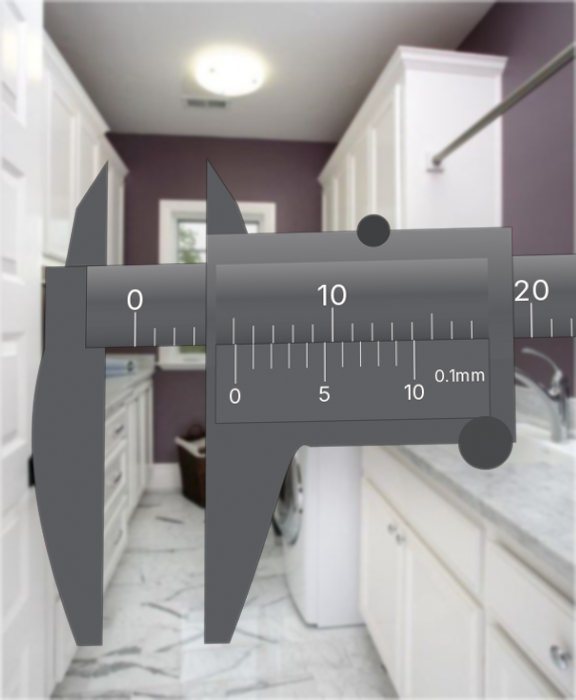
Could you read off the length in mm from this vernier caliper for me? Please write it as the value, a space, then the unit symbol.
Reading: 5.1 mm
